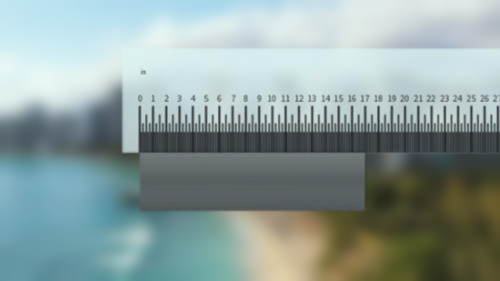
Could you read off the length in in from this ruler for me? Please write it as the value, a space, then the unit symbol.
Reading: 17 in
